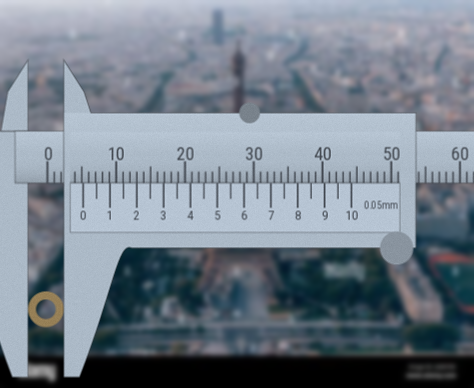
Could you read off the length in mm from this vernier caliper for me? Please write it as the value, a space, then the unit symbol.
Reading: 5.2 mm
